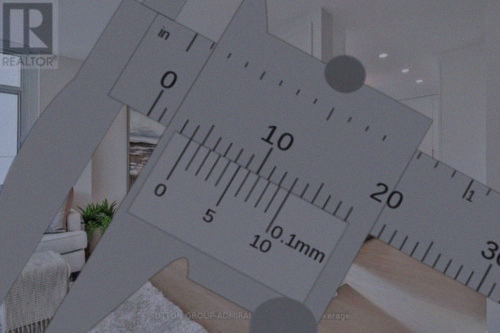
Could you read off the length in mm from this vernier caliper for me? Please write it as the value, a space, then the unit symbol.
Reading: 4.0 mm
